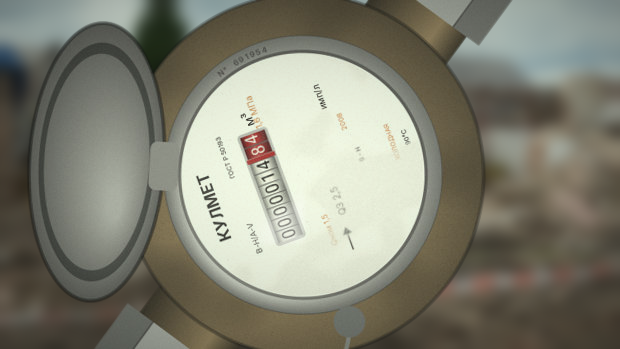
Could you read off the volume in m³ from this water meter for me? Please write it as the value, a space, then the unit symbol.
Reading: 14.84 m³
